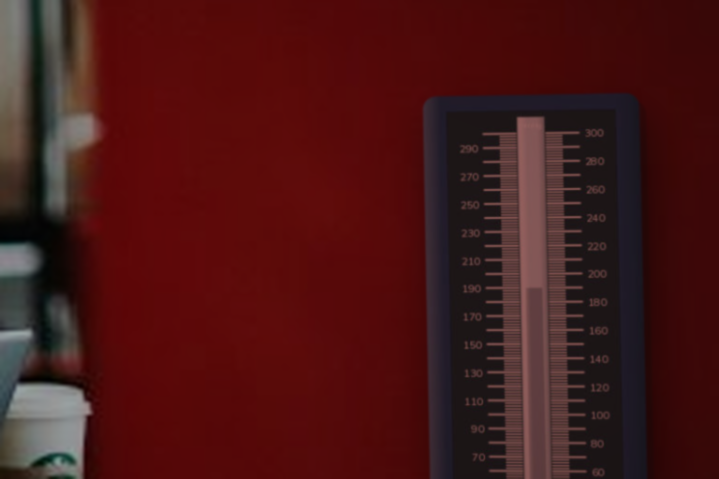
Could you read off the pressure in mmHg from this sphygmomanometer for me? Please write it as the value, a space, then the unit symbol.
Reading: 190 mmHg
